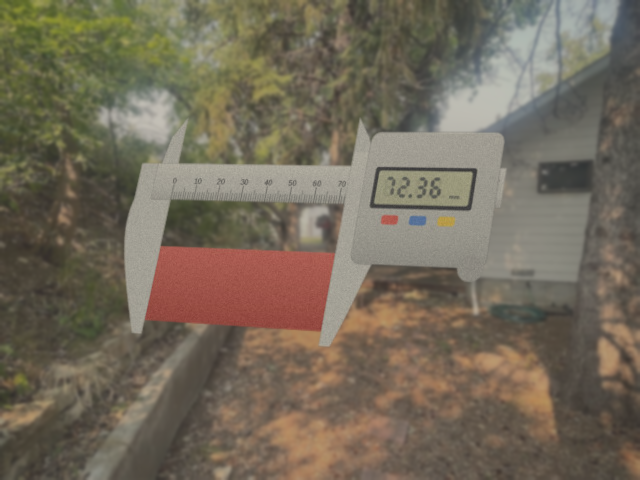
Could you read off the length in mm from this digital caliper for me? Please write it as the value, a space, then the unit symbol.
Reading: 72.36 mm
